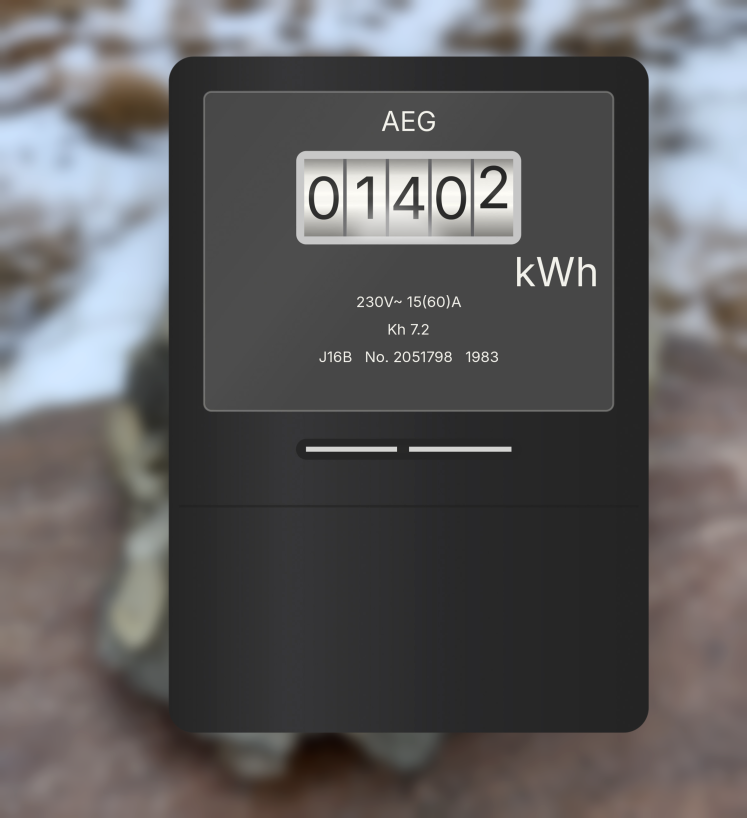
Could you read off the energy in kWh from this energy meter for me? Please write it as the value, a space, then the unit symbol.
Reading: 1402 kWh
